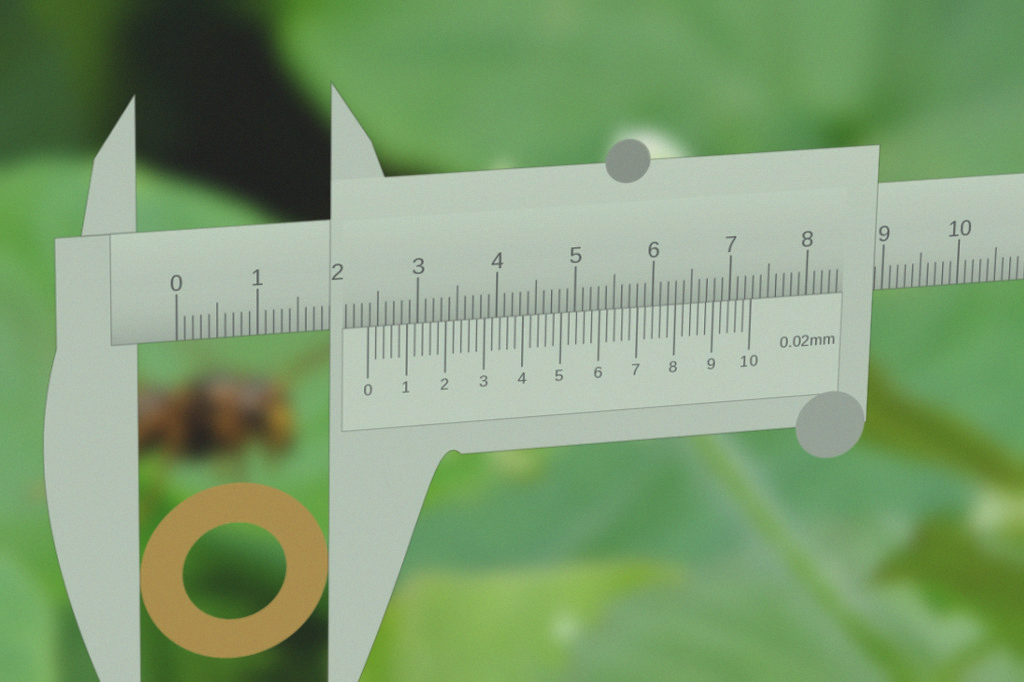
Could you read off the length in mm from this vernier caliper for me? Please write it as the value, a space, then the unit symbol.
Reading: 23.8 mm
